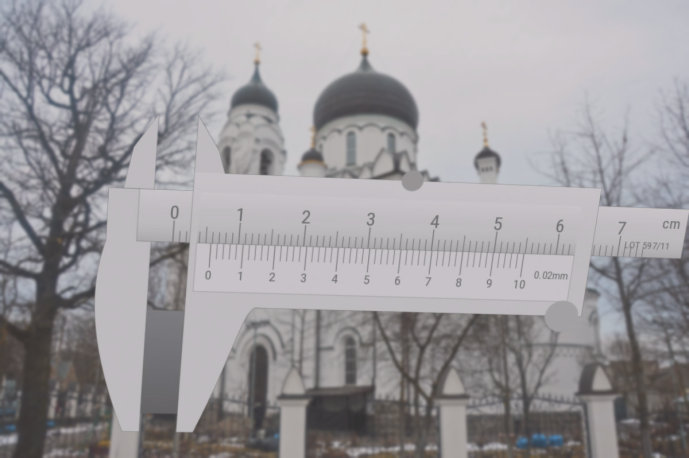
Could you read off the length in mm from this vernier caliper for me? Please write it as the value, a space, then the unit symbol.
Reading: 5.8 mm
